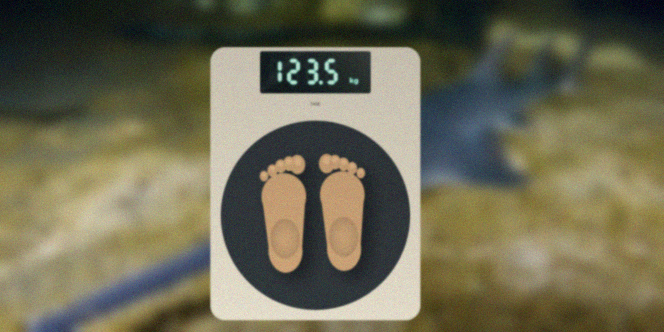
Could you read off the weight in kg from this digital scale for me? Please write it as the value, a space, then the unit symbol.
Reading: 123.5 kg
